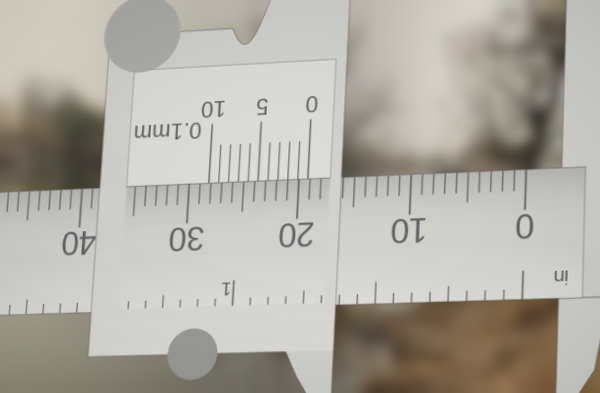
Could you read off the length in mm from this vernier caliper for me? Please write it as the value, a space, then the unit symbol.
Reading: 19.2 mm
